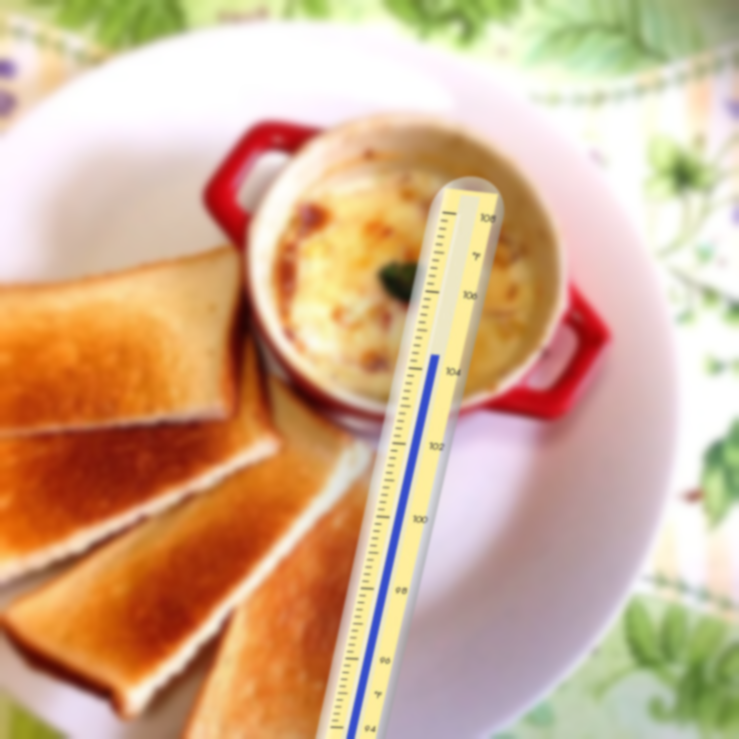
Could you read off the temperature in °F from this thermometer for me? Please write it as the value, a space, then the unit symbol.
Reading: 104.4 °F
